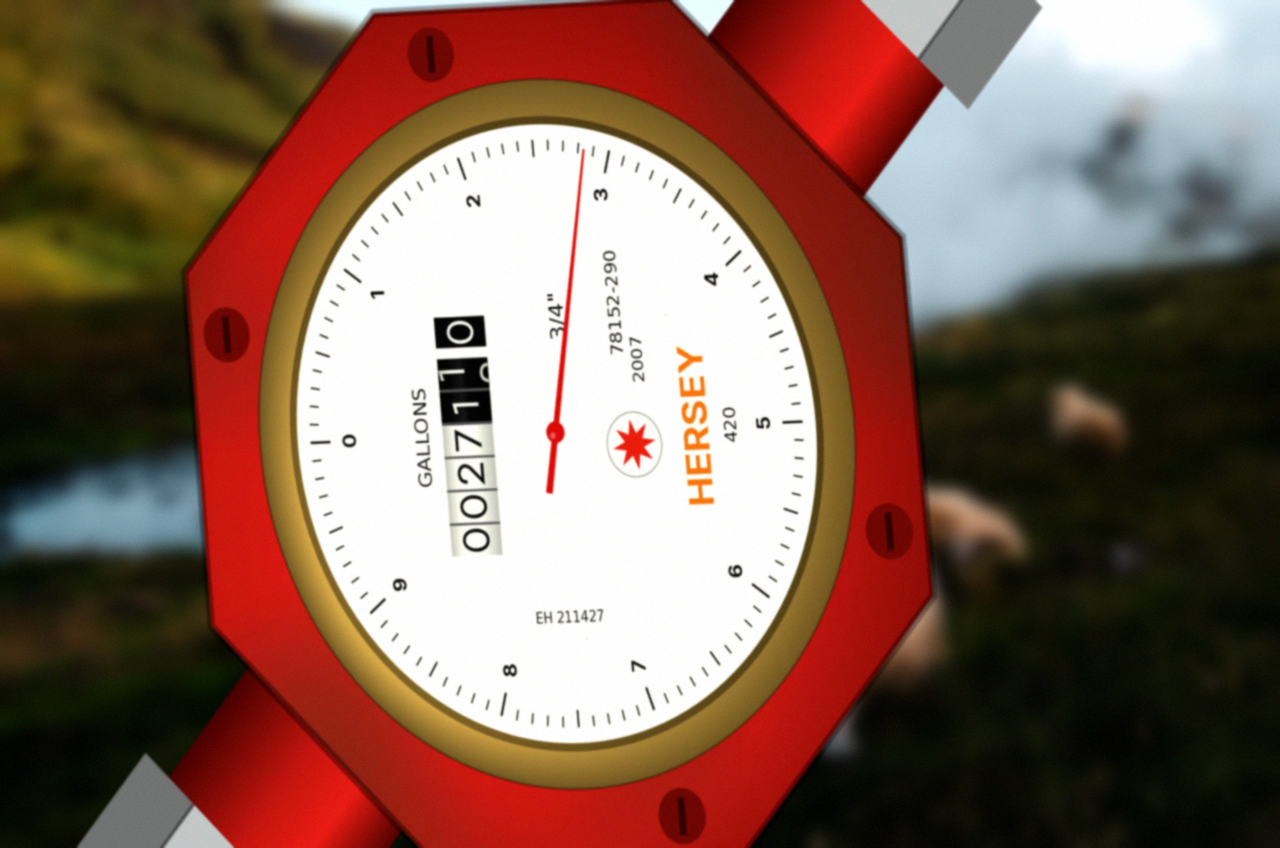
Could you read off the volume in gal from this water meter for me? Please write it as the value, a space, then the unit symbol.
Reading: 27112.8 gal
